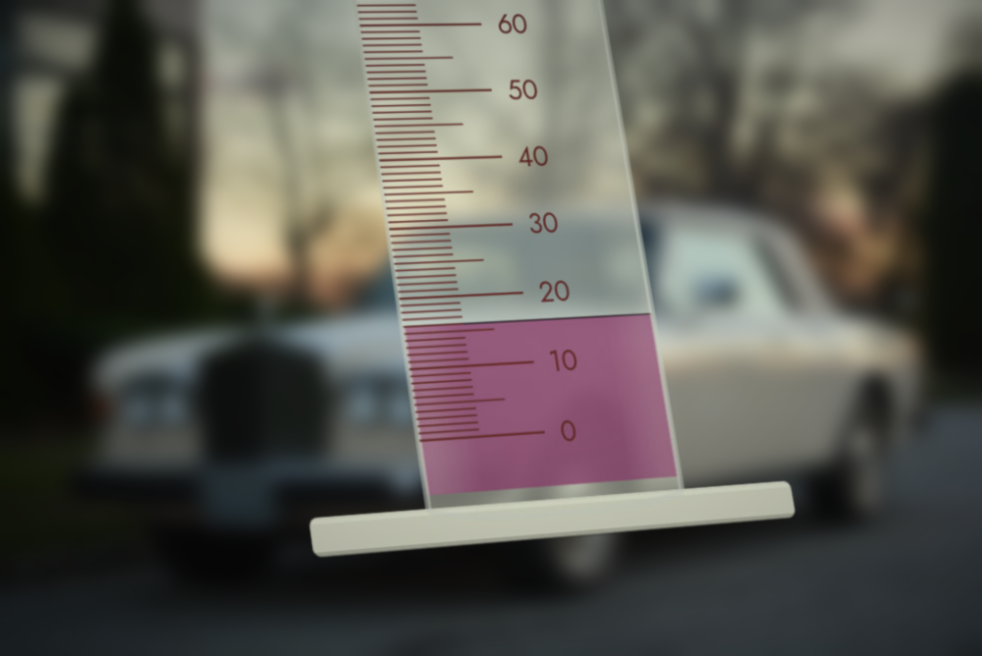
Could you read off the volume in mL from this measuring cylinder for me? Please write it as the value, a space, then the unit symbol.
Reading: 16 mL
